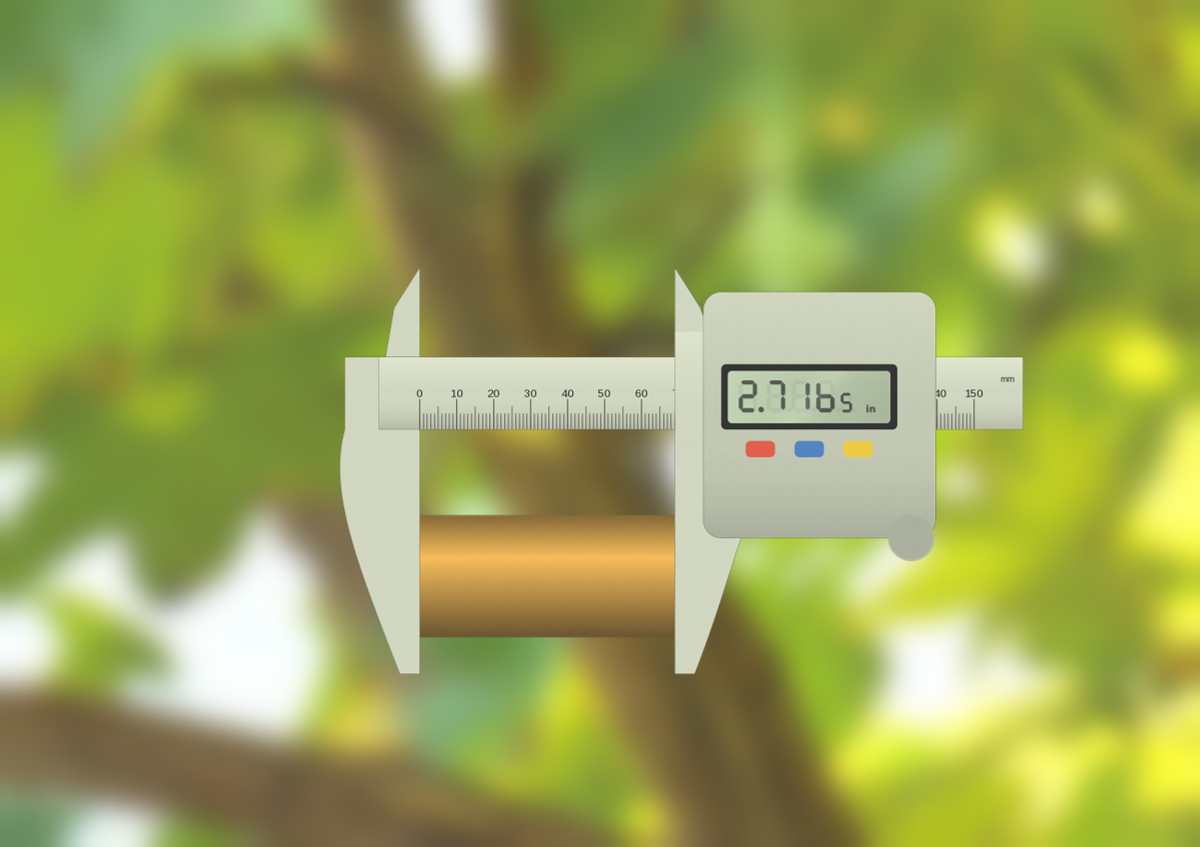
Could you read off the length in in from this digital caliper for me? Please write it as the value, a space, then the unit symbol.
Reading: 2.7165 in
